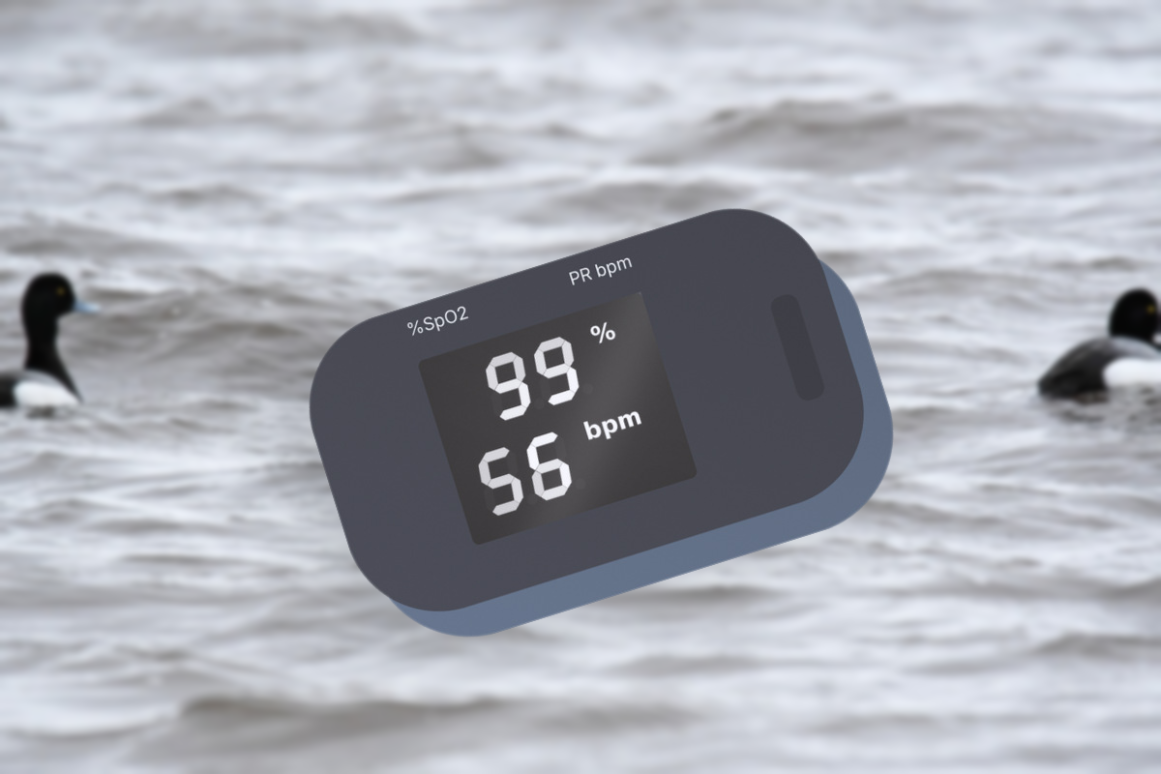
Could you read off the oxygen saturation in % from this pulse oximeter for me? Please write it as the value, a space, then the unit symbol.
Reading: 99 %
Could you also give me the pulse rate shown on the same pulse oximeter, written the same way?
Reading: 56 bpm
